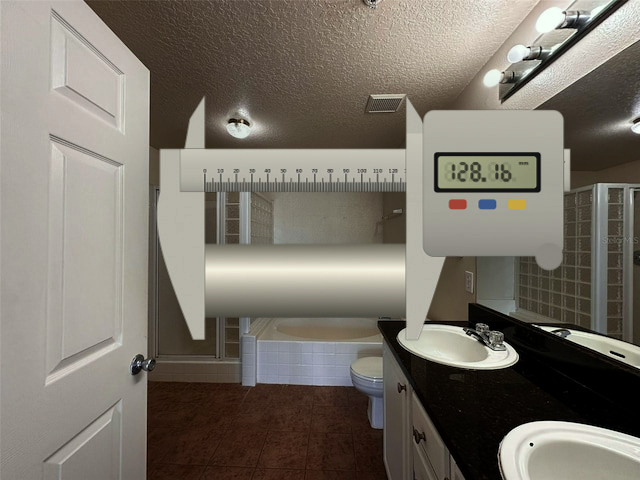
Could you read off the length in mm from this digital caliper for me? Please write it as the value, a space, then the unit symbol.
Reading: 128.16 mm
